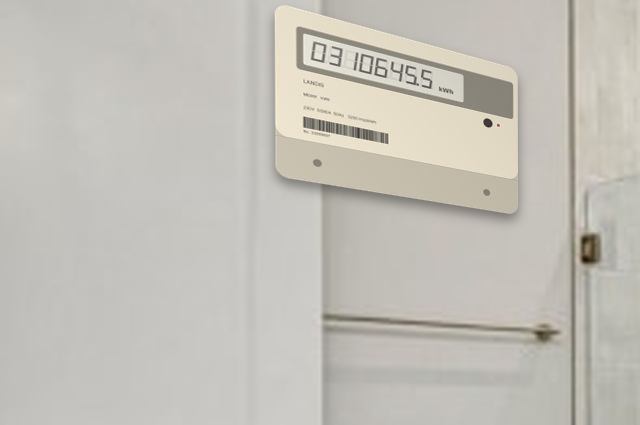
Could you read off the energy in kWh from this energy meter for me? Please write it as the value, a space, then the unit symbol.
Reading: 310645.5 kWh
